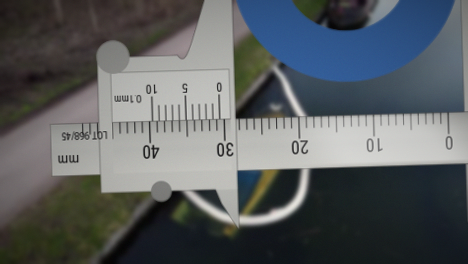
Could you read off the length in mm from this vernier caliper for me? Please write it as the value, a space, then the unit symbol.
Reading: 30.6 mm
